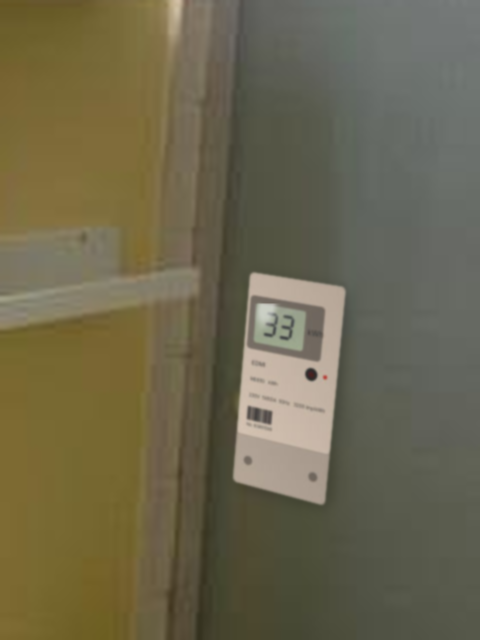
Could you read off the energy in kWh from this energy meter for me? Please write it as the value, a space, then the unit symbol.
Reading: 33 kWh
